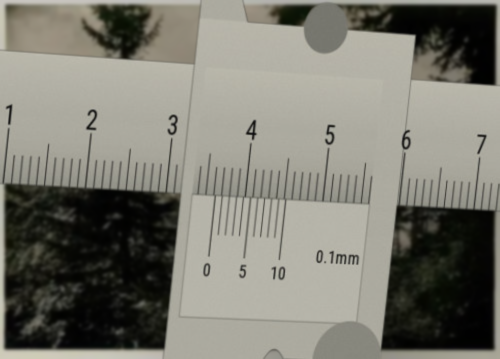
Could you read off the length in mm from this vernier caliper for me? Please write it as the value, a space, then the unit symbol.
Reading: 36.2 mm
